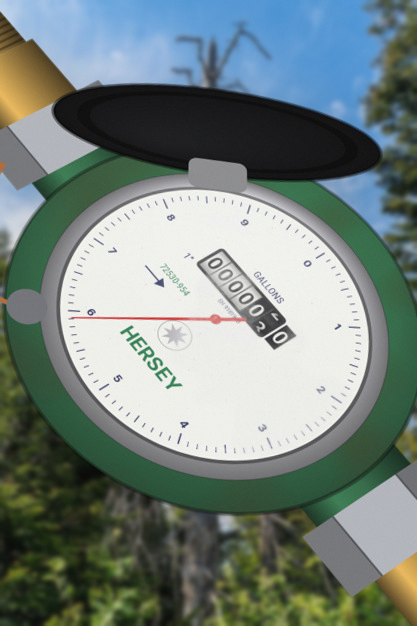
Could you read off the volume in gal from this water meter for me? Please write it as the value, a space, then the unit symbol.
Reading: 25.9 gal
